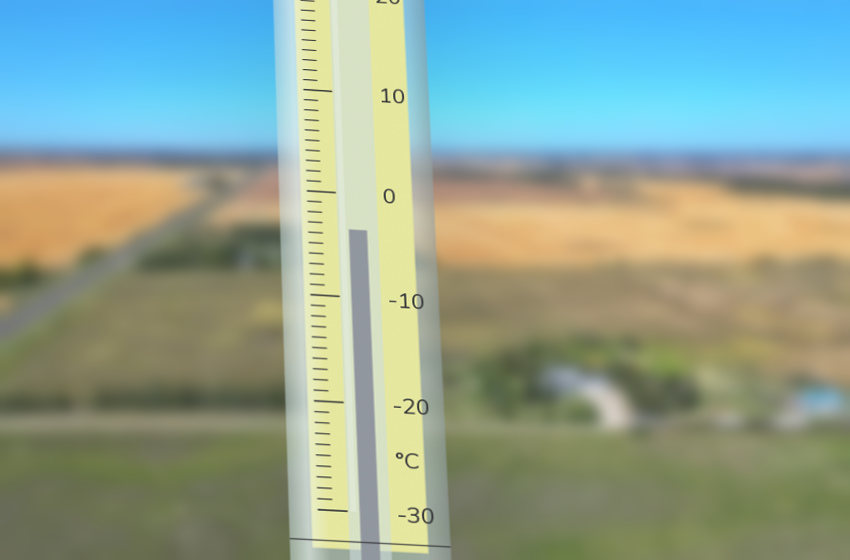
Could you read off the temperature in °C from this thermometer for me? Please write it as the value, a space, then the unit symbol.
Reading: -3.5 °C
